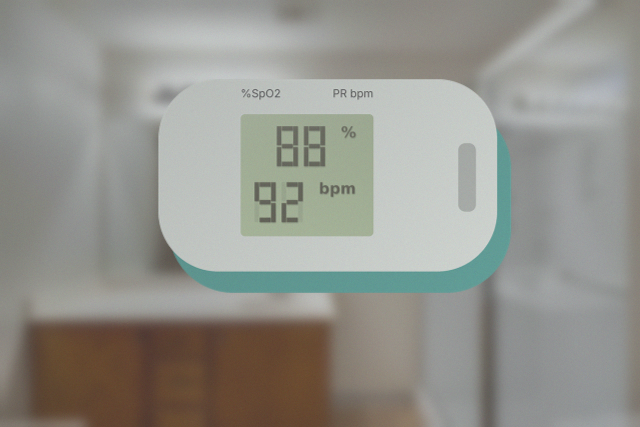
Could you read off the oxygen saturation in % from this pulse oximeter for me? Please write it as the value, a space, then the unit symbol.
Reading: 88 %
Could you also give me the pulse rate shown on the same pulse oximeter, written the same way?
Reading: 92 bpm
